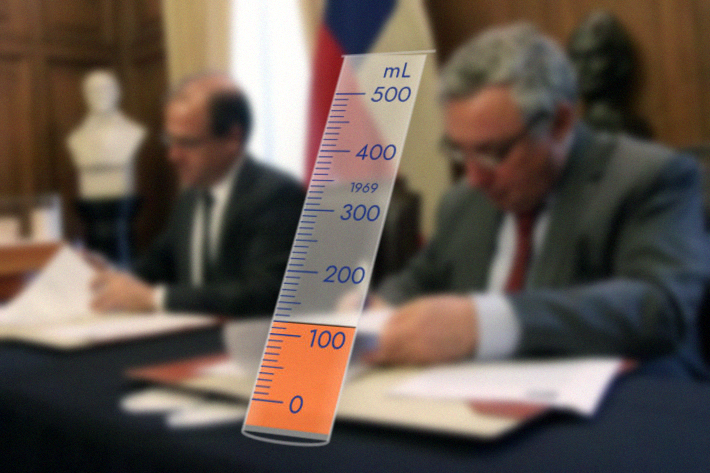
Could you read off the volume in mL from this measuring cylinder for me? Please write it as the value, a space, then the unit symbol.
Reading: 120 mL
